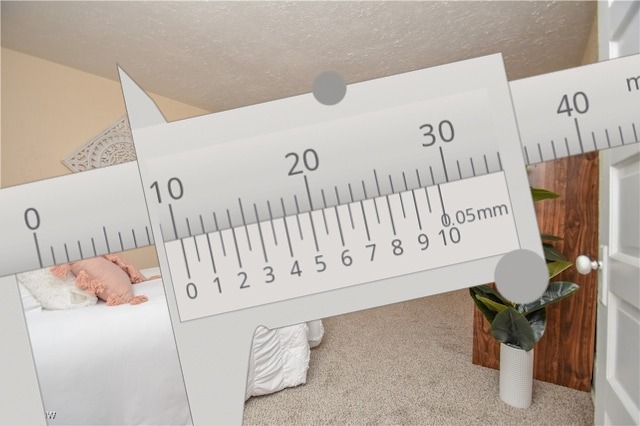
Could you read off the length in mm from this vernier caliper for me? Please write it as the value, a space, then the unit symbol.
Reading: 10.3 mm
